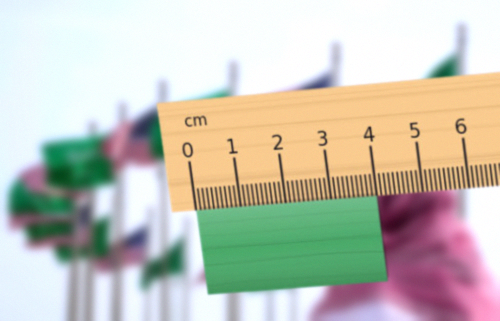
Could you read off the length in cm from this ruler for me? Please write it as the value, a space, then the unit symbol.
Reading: 4 cm
